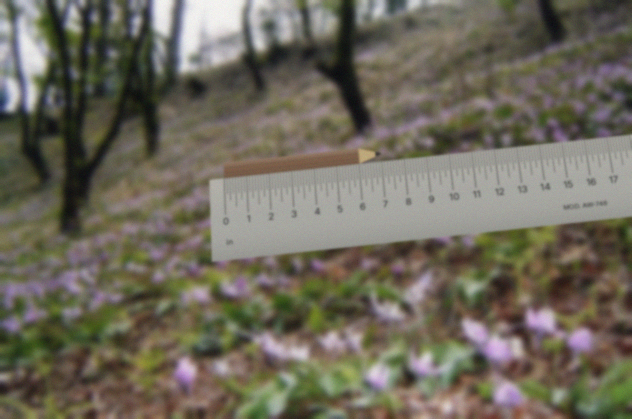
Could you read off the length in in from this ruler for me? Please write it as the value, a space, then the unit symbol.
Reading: 7 in
